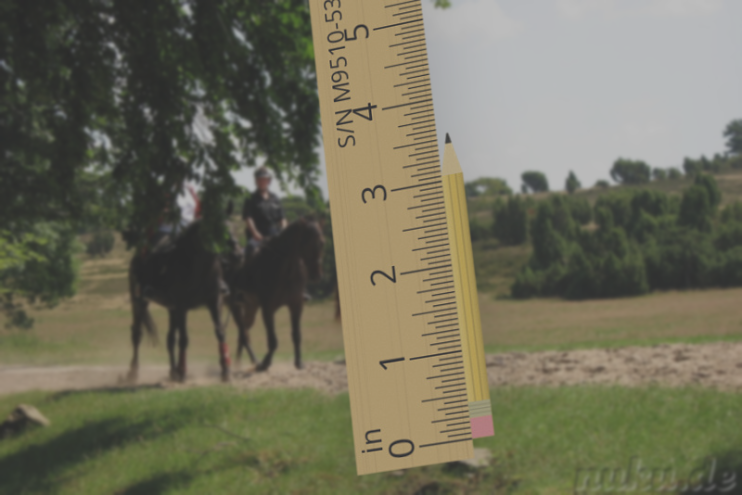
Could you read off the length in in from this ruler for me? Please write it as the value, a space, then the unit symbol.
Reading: 3.5625 in
